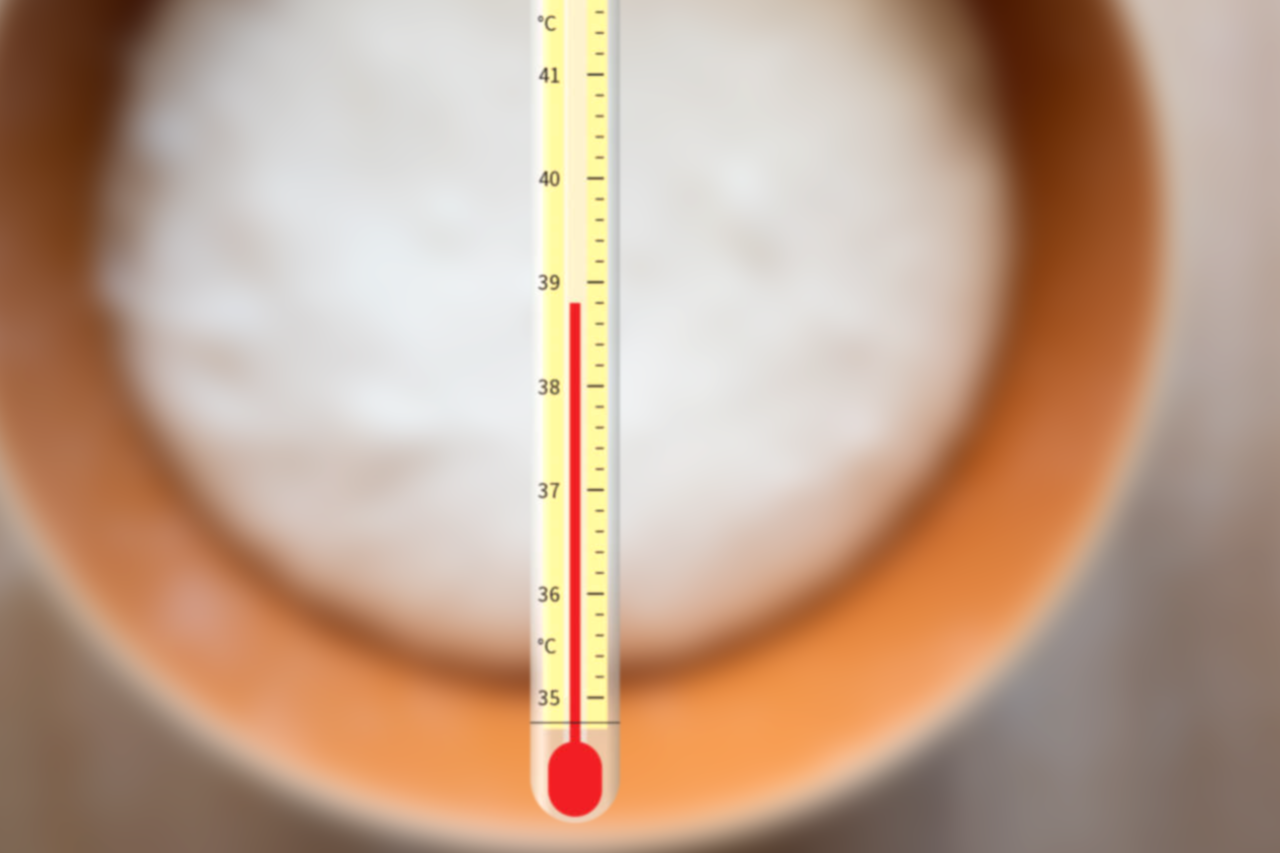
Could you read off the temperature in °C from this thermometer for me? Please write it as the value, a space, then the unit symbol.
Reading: 38.8 °C
